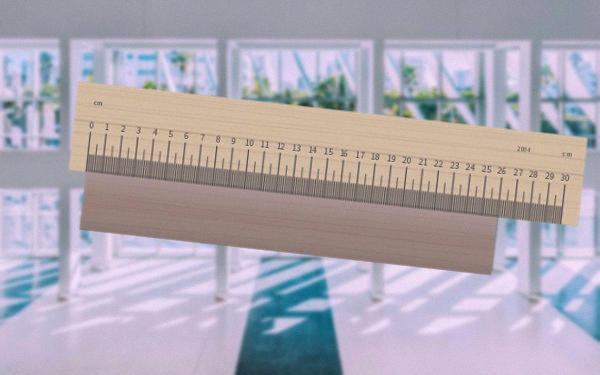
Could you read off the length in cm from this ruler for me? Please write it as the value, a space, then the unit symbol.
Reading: 26 cm
